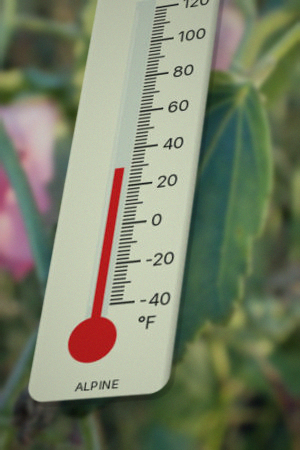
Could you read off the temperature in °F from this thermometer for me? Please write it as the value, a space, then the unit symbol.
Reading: 30 °F
